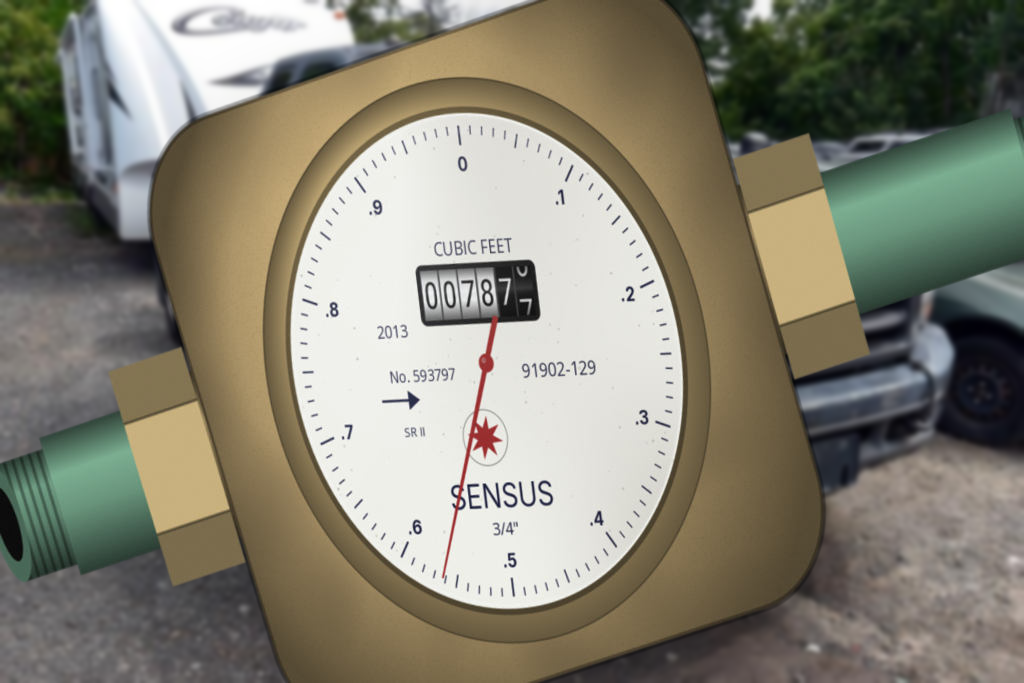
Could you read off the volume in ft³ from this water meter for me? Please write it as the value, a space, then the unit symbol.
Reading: 7876.56 ft³
